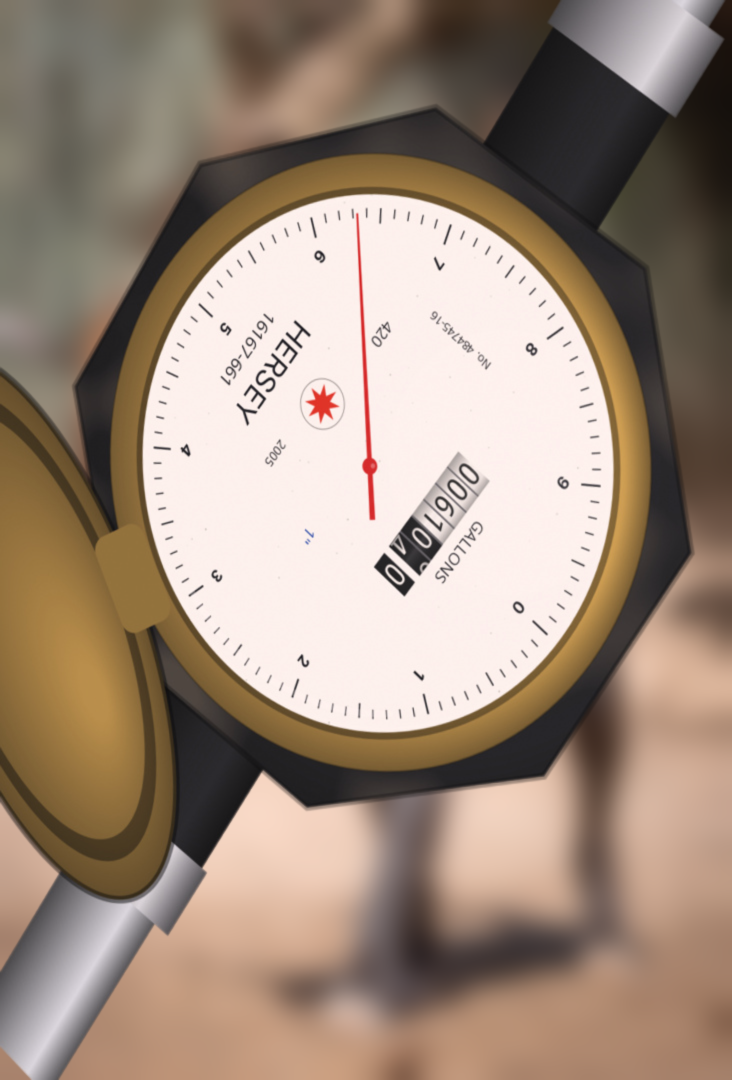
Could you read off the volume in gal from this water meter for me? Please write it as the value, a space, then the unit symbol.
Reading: 61036.3 gal
